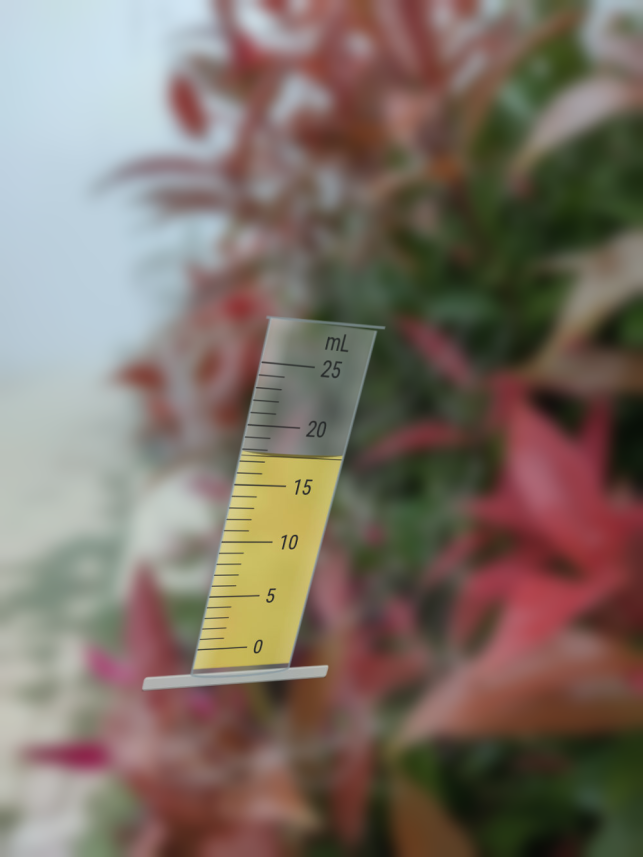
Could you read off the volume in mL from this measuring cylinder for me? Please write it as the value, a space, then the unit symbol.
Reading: 17.5 mL
